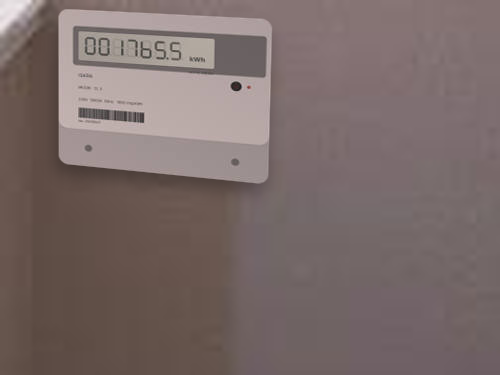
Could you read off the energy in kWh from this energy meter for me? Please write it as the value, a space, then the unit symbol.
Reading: 1765.5 kWh
